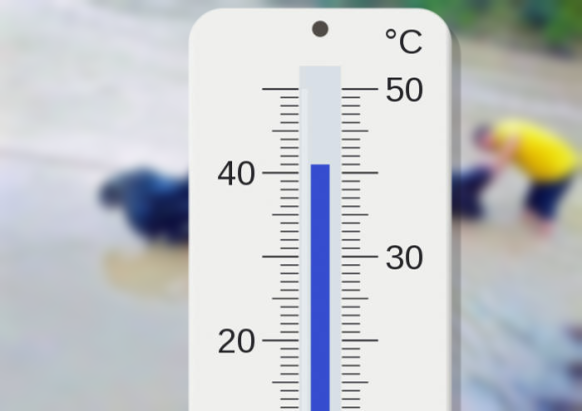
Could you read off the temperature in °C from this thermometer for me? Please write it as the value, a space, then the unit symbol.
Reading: 41 °C
